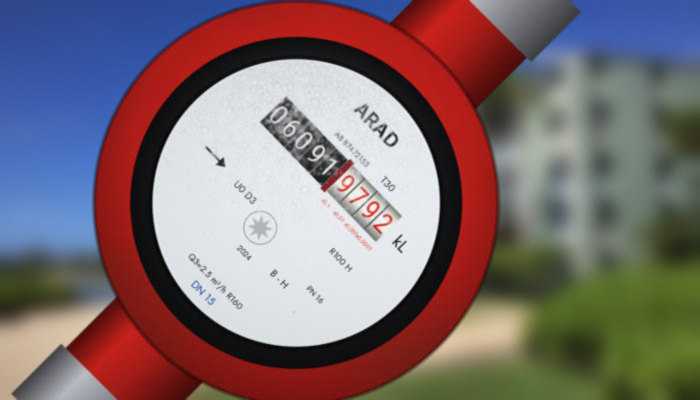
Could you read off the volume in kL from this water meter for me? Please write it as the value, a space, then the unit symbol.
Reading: 6091.9792 kL
